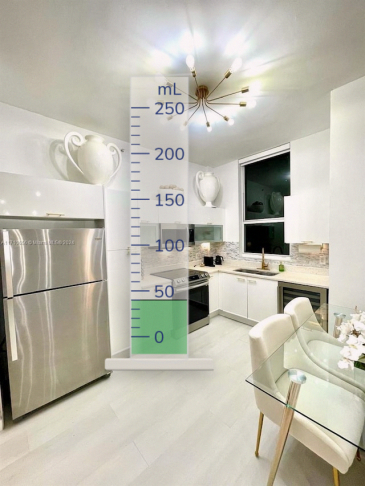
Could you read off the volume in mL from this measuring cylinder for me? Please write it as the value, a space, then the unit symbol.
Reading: 40 mL
